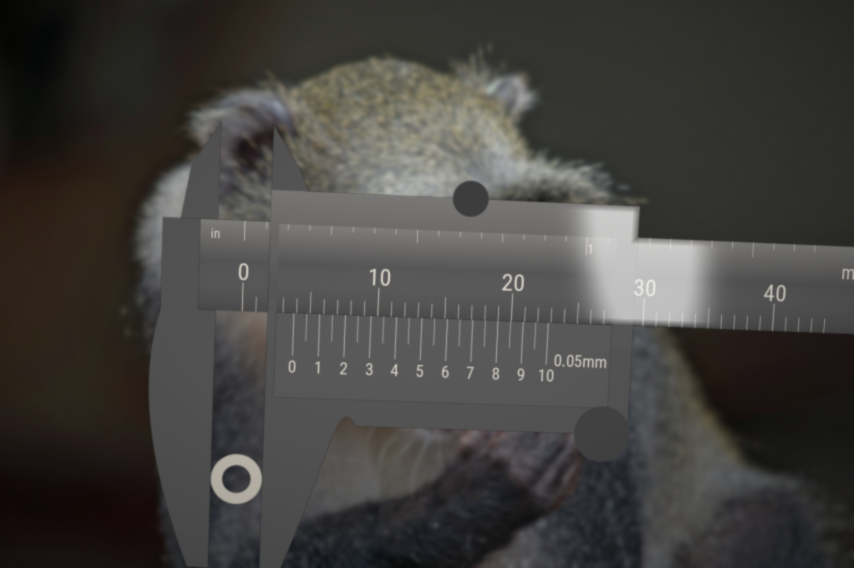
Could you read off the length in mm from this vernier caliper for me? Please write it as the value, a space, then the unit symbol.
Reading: 3.8 mm
